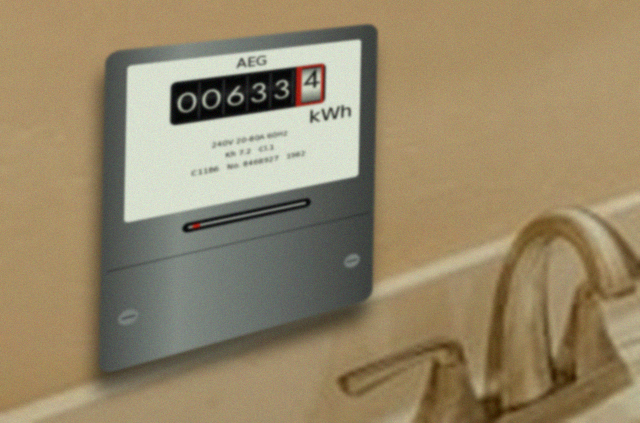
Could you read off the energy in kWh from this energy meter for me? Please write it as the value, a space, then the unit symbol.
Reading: 633.4 kWh
